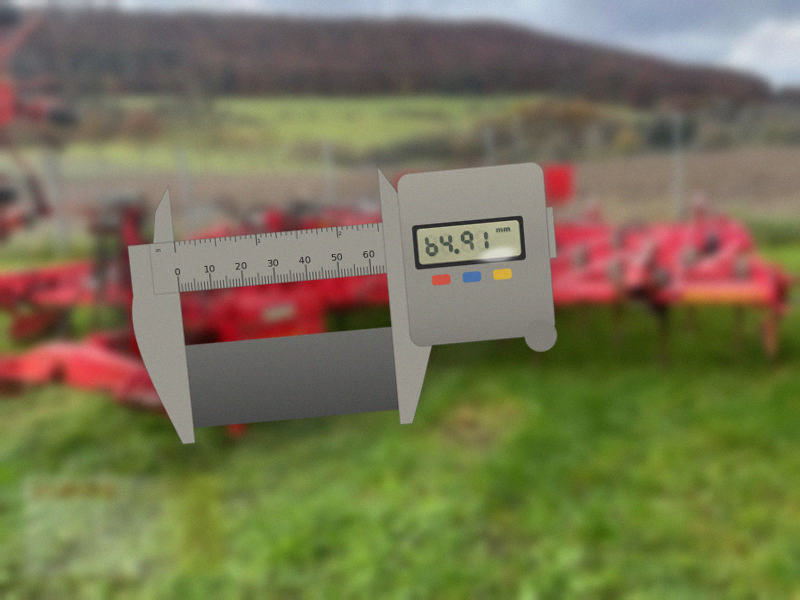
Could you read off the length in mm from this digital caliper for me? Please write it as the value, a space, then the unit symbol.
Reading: 64.91 mm
